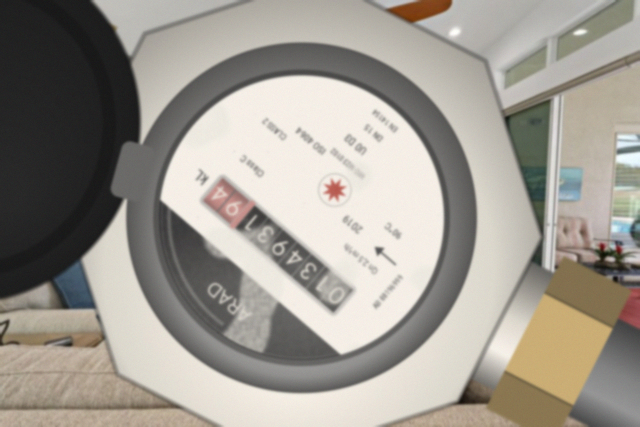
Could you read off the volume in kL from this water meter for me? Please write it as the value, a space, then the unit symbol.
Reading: 134931.94 kL
